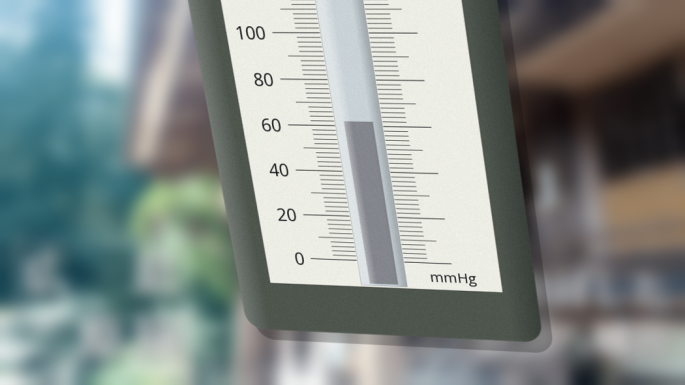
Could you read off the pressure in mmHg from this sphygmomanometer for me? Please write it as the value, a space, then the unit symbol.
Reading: 62 mmHg
